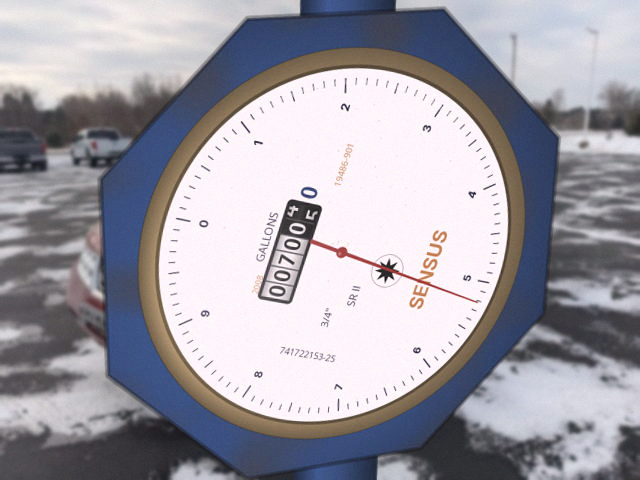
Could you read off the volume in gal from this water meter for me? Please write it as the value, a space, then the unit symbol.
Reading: 70045.2 gal
